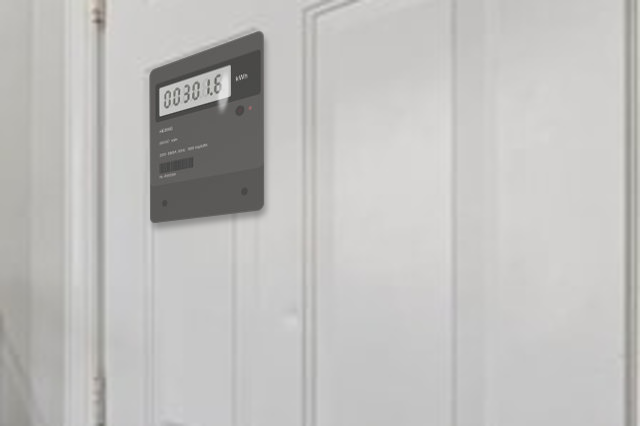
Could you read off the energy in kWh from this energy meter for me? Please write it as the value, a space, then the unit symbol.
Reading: 301.6 kWh
